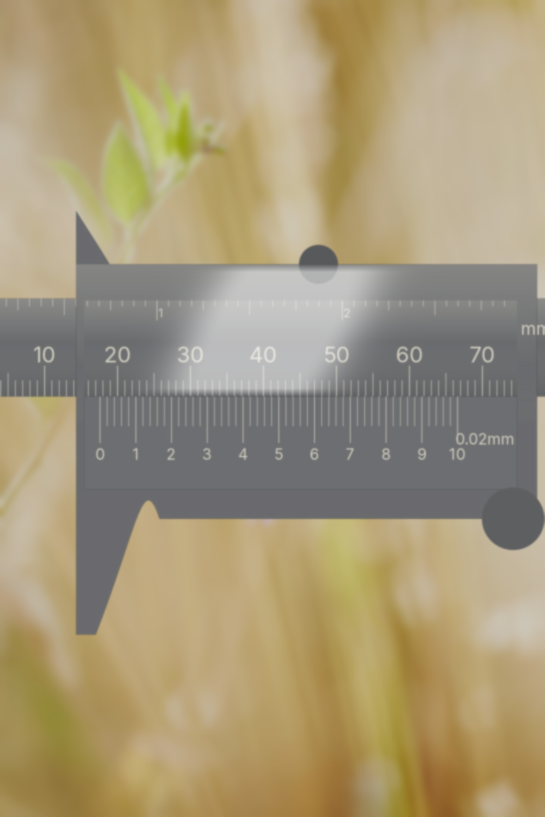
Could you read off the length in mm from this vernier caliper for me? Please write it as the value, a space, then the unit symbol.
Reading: 17.6 mm
